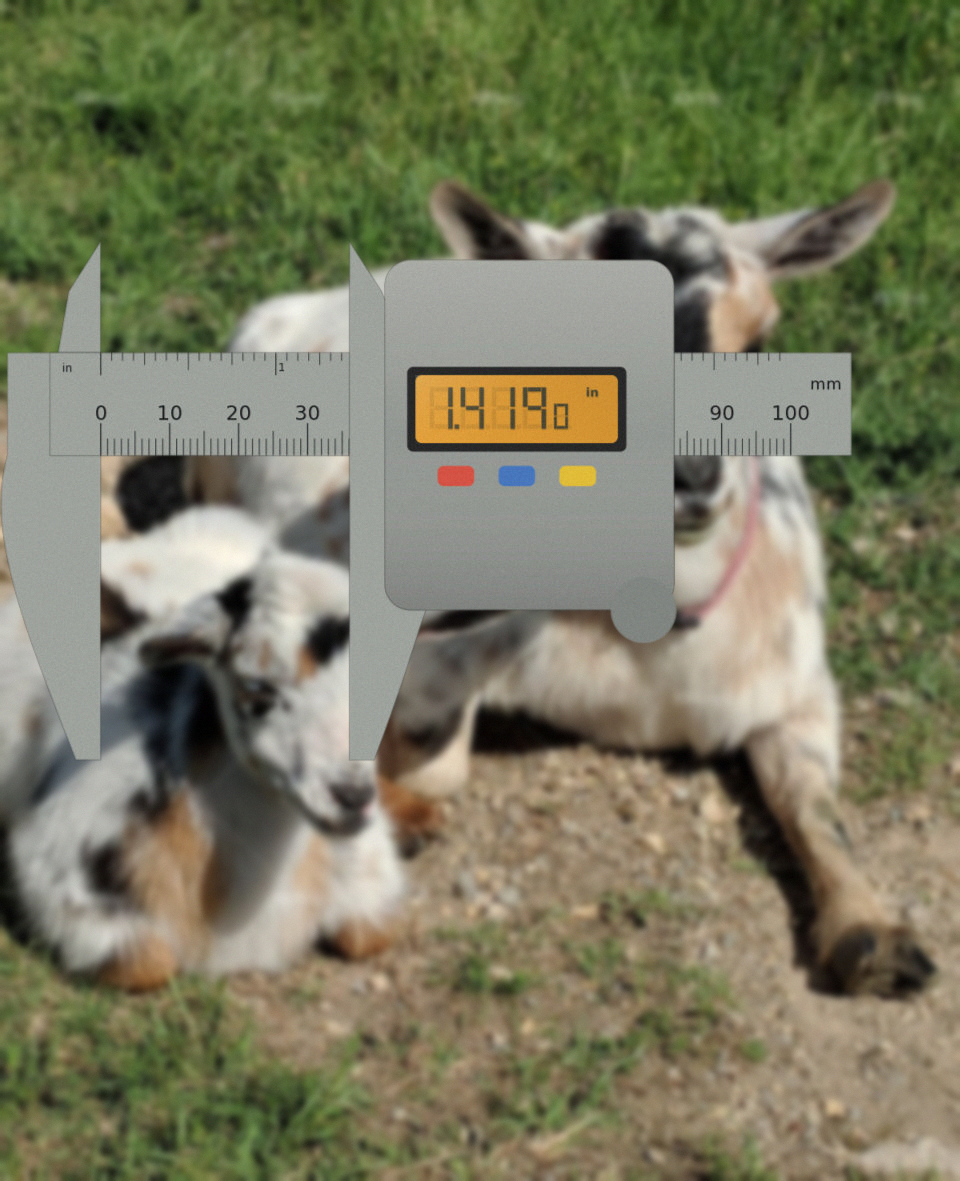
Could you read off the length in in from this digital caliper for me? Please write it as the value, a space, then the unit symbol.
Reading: 1.4190 in
